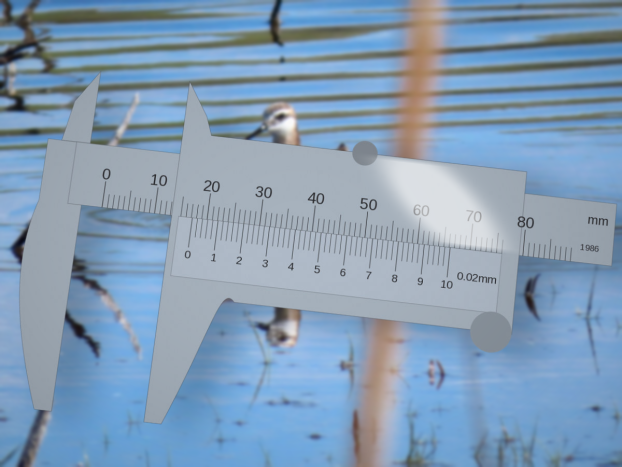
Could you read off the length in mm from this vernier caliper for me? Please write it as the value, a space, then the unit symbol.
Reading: 17.2 mm
